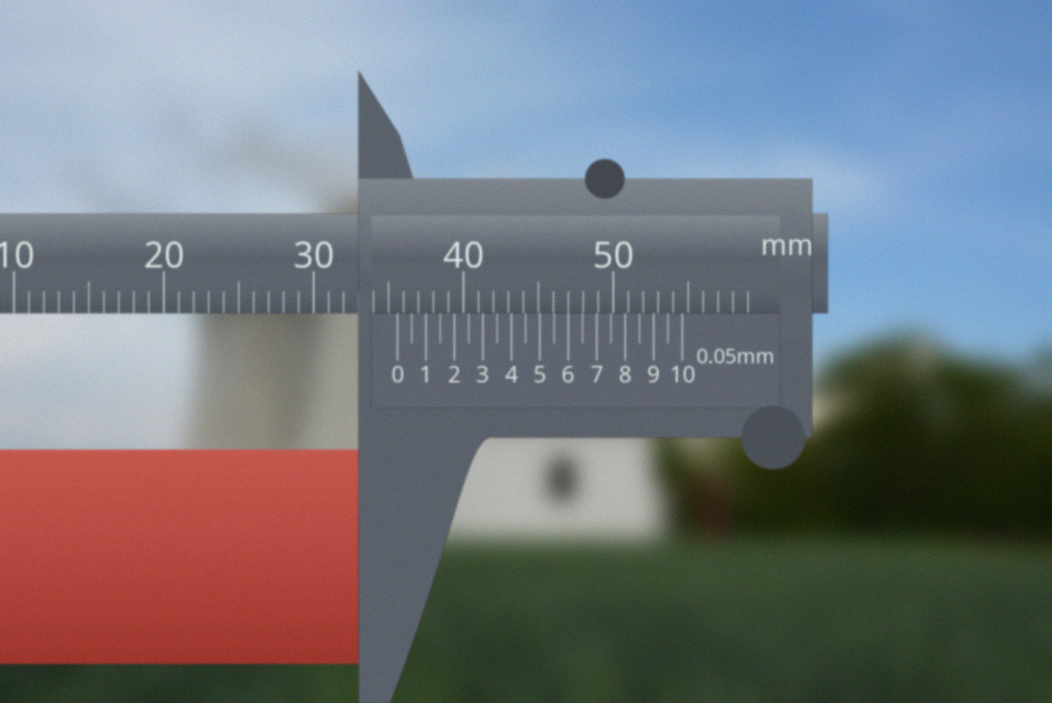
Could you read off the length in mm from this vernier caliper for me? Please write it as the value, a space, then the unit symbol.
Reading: 35.6 mm
